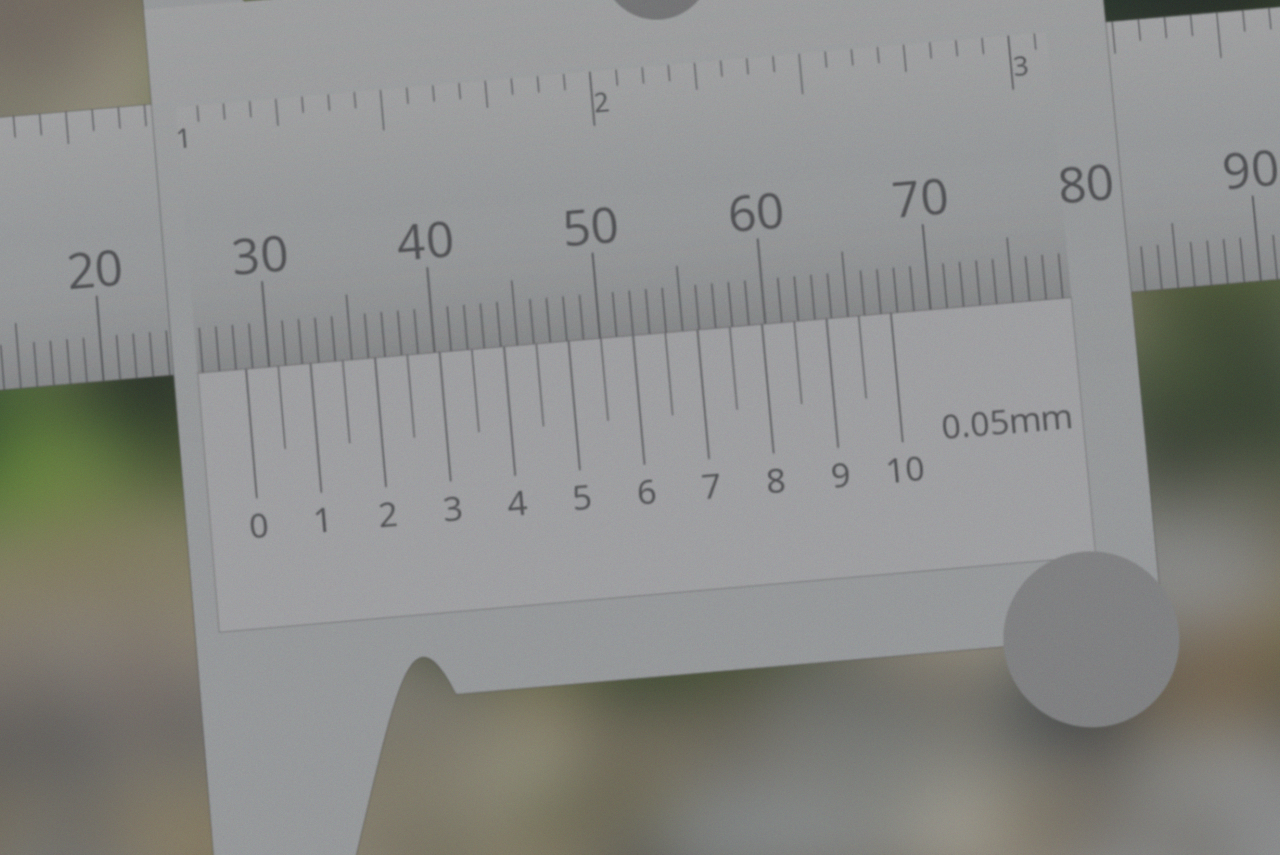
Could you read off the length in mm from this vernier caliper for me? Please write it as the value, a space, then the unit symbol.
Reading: 28.6 mm
